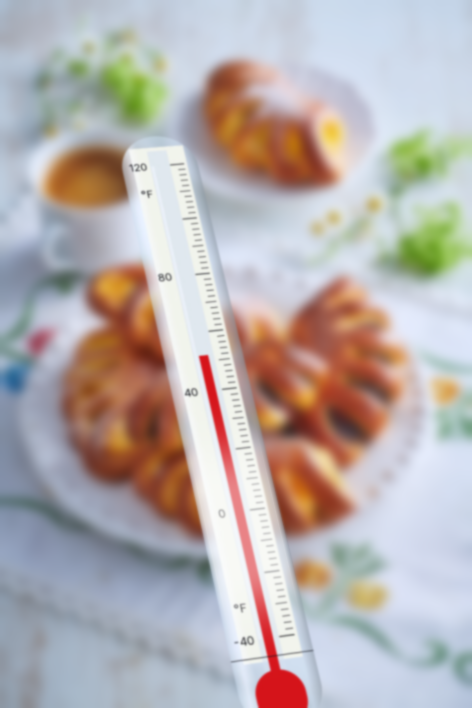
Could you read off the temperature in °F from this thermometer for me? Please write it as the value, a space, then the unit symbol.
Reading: 52 °F
